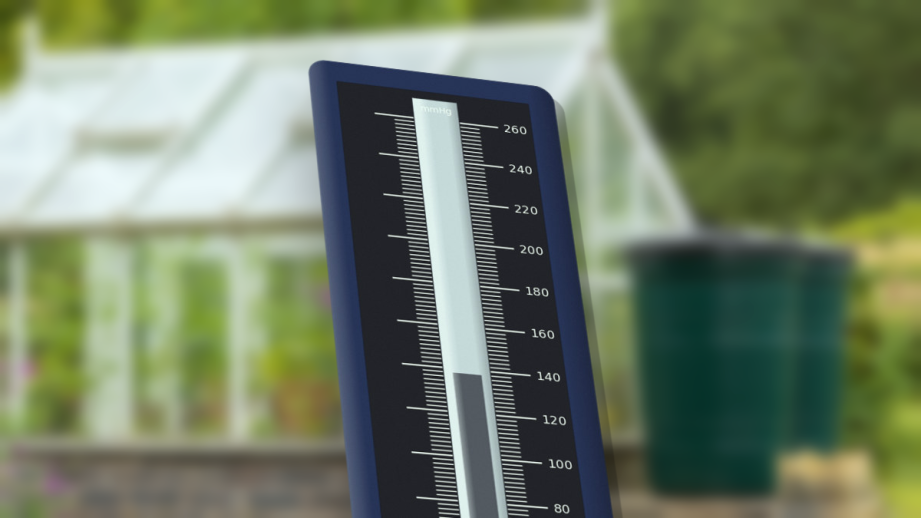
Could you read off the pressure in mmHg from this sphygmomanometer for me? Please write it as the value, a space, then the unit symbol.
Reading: 138 mmHg
